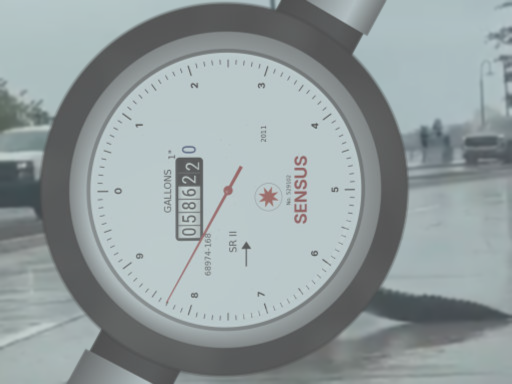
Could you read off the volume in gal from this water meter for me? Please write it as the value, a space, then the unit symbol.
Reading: 586218.3 gal
